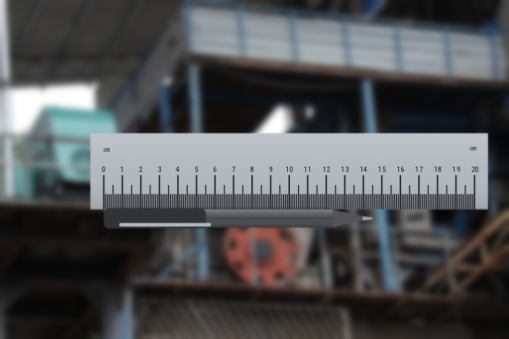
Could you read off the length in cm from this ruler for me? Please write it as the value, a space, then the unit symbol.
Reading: 14.5 cm
